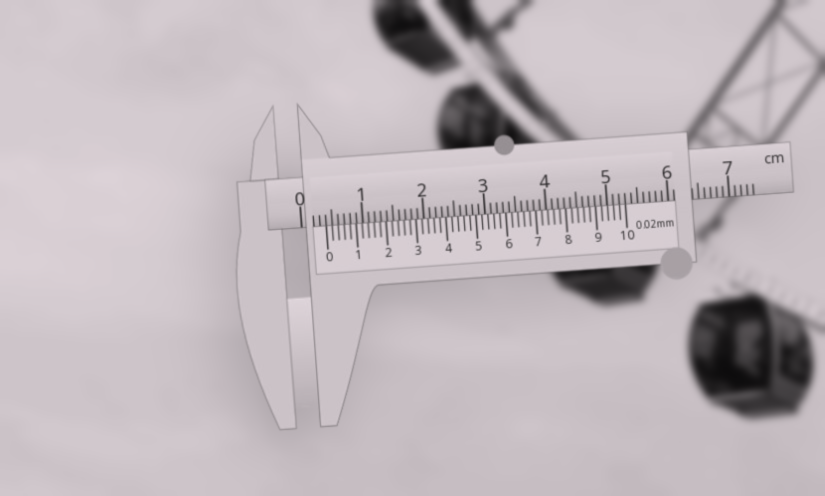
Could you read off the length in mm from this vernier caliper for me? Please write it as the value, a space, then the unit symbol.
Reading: 4.0 mm
